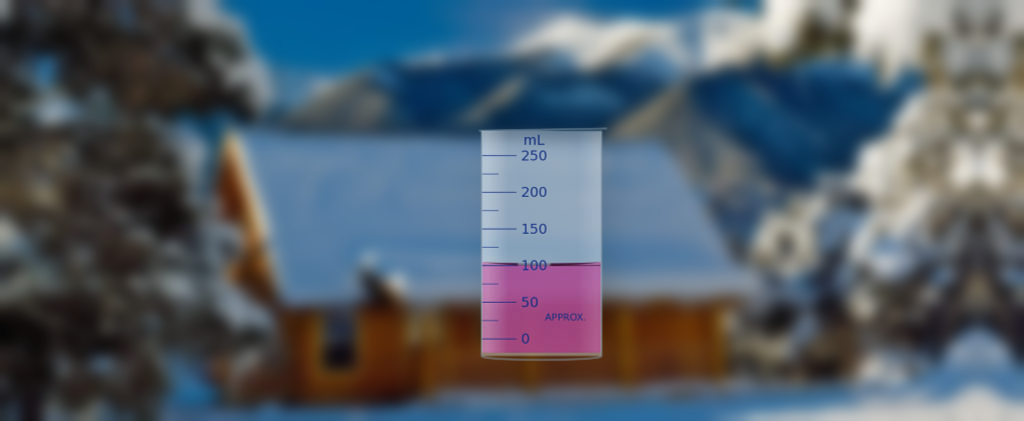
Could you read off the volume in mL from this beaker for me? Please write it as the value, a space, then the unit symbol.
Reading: 100 mL
